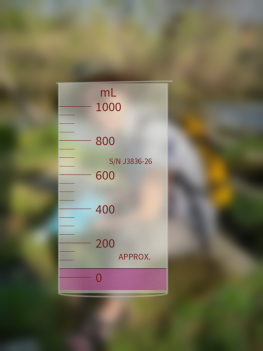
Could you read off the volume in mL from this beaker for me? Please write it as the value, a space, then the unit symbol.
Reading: 50 mL
